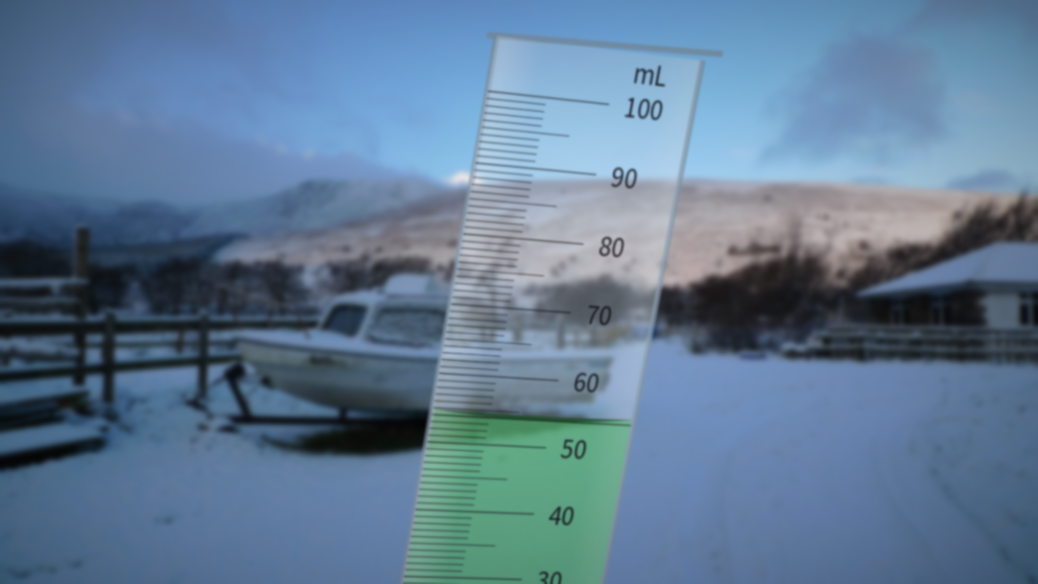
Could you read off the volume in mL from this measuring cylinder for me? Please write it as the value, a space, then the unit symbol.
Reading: 54 mL
